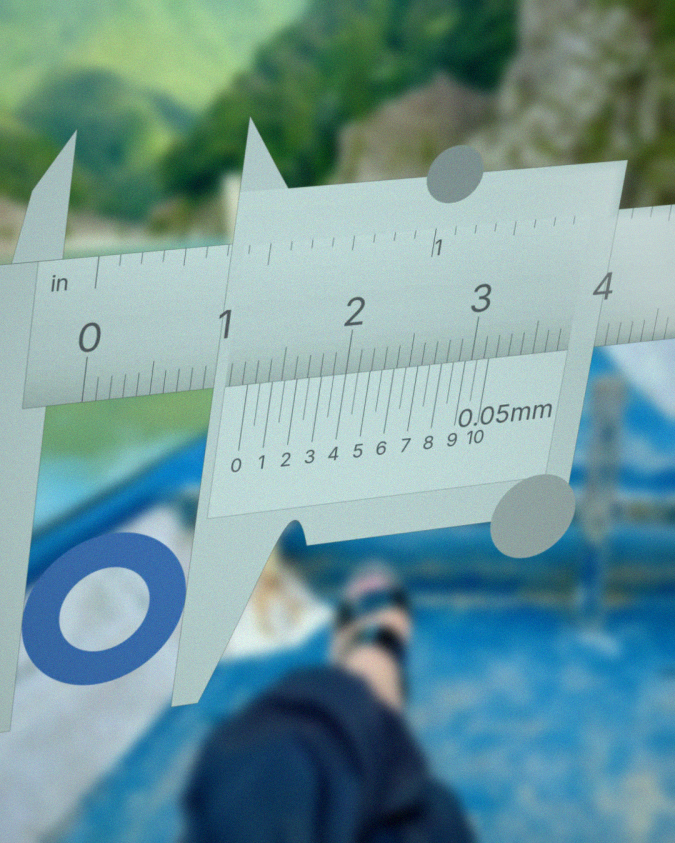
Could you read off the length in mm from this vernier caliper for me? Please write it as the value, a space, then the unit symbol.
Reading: 12.4 mm
